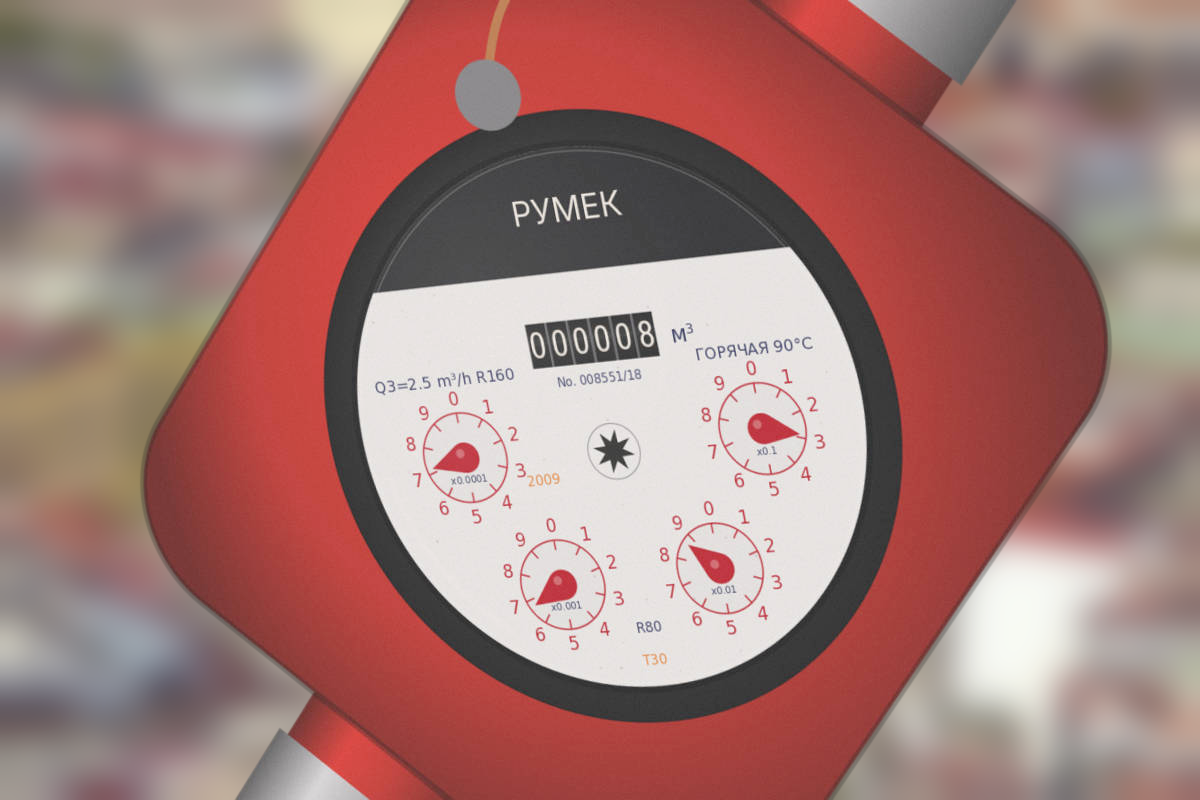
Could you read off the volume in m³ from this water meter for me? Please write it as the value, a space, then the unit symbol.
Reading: 8.2867 m³
